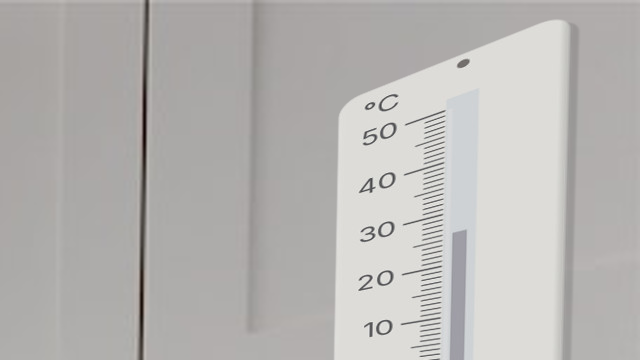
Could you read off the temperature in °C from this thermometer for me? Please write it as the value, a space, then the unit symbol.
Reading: 26 °C
